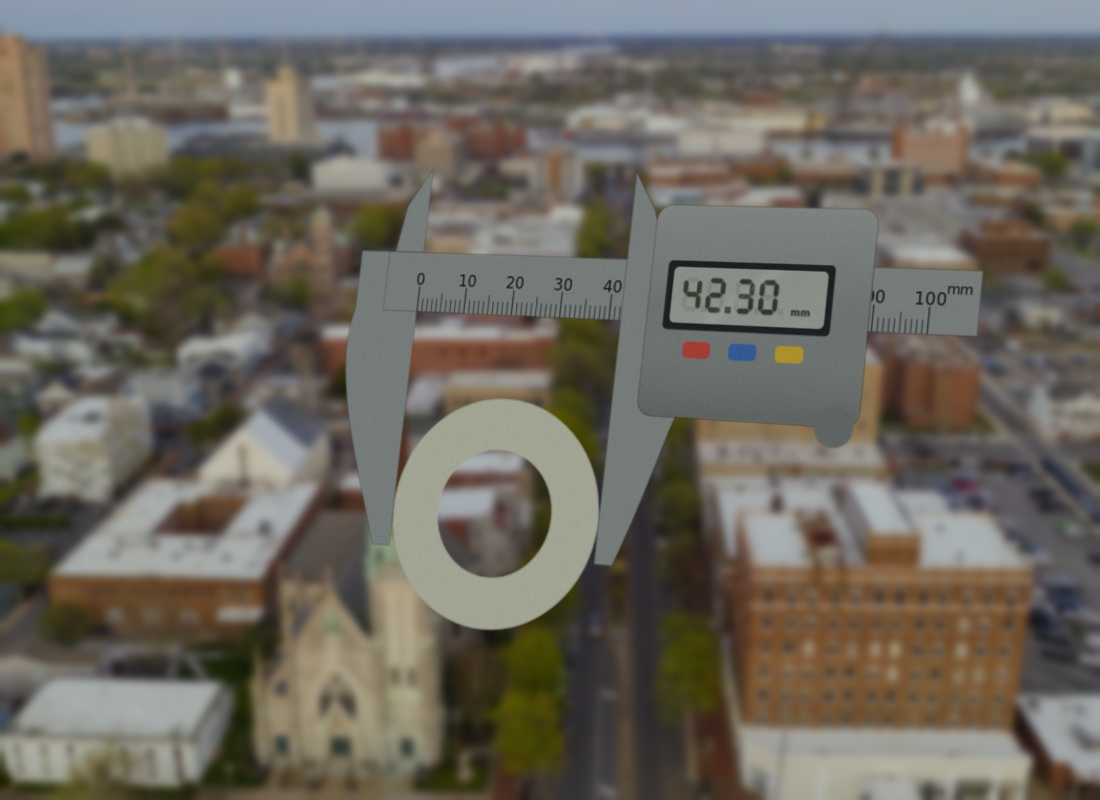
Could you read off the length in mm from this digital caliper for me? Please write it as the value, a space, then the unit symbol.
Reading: 42.30 mm
